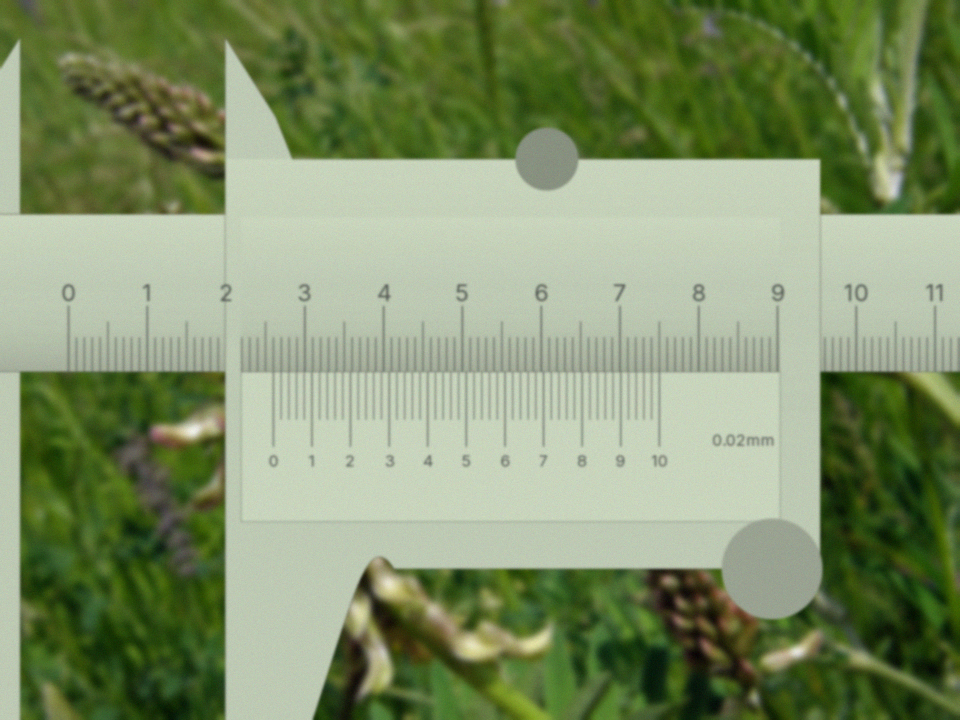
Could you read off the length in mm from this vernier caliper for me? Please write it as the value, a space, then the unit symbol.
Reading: 26.0 mm
